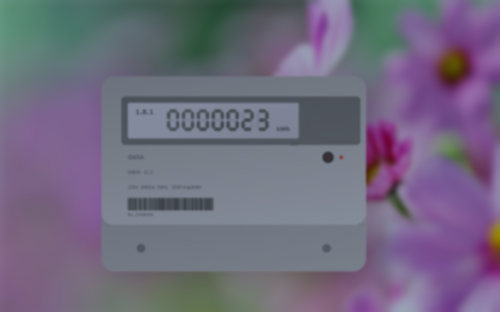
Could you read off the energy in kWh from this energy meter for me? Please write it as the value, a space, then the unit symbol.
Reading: 23 kWh
